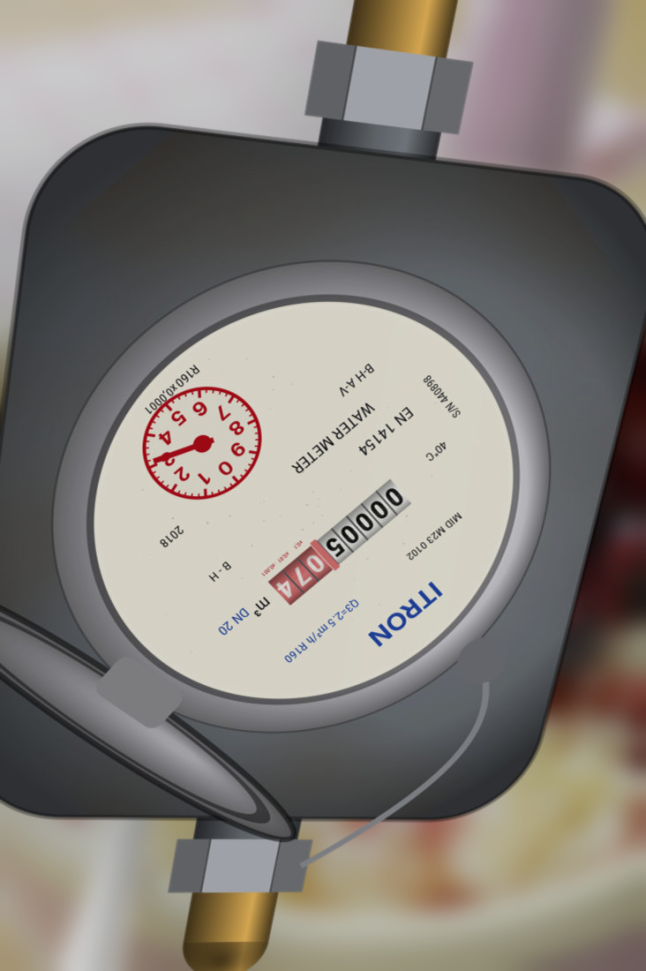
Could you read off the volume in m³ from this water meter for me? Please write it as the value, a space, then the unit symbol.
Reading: 5.0743 m³
